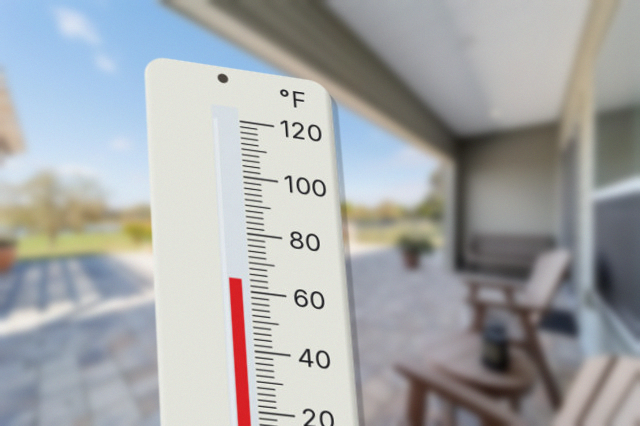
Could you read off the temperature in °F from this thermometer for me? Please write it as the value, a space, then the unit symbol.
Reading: 64 °F
